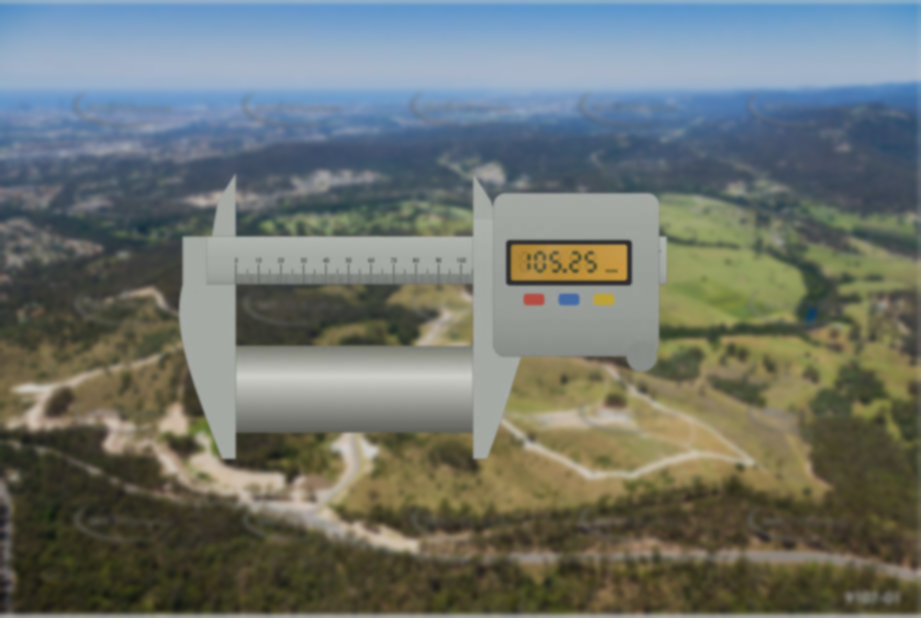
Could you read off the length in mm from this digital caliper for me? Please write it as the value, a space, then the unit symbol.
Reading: 105.25 mm
